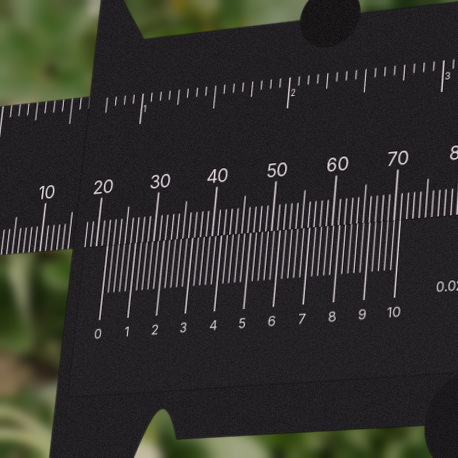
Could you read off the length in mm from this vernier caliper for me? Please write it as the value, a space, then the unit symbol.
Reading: 22.0 mm
